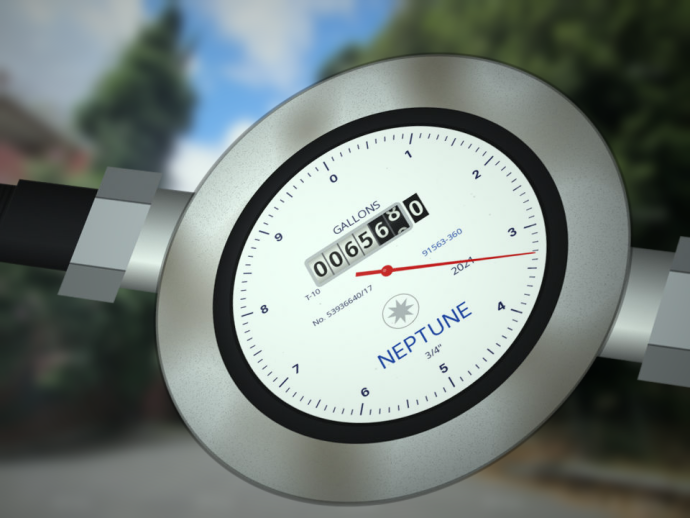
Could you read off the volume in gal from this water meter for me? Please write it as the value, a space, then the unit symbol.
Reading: 65683.3 gal
